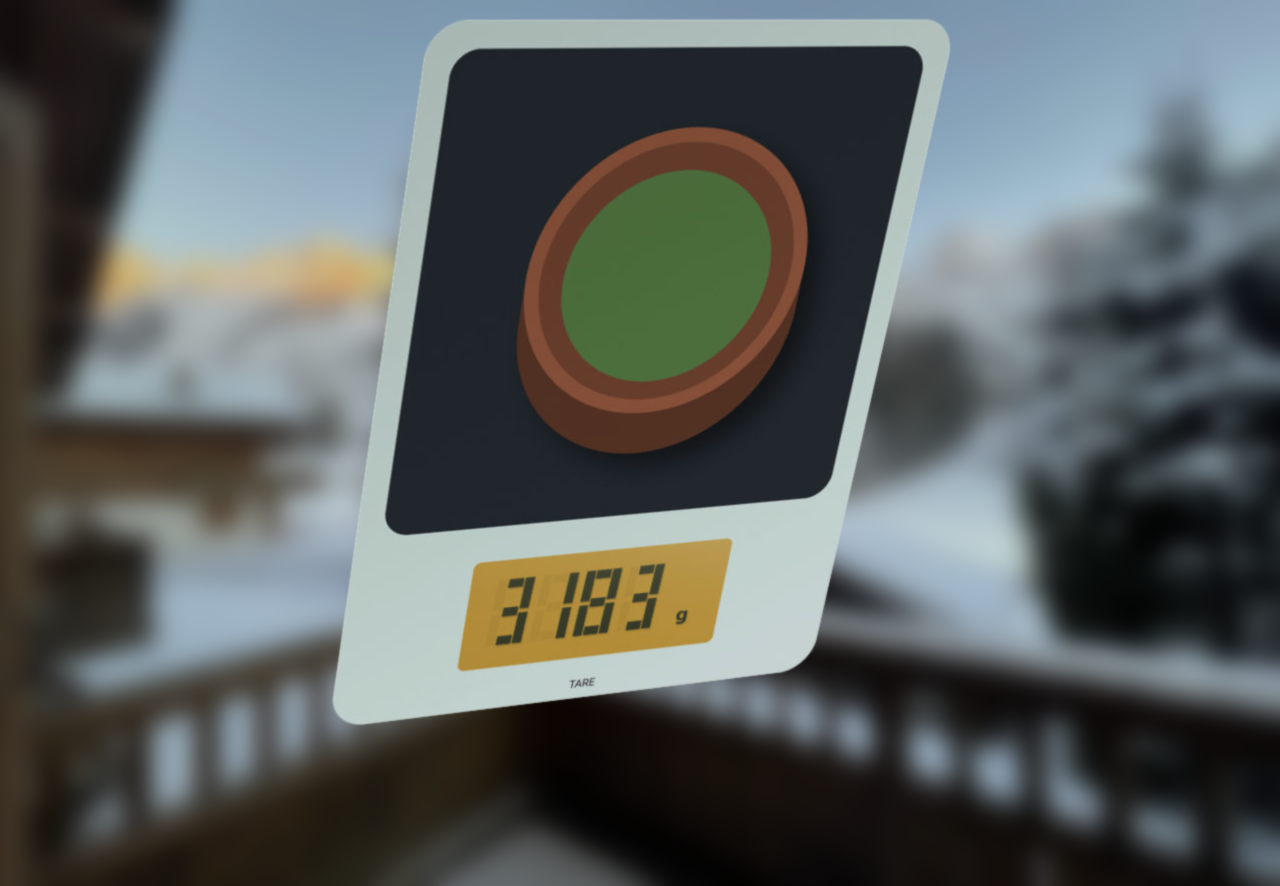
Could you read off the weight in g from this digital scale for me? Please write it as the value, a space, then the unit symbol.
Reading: 3183 g
